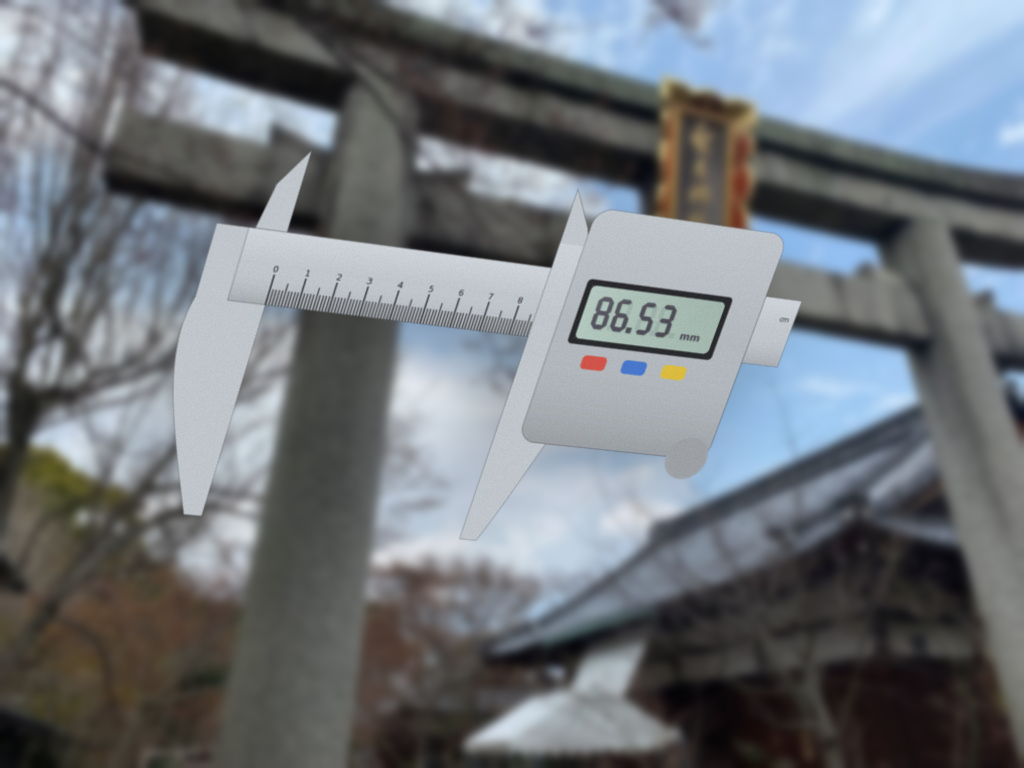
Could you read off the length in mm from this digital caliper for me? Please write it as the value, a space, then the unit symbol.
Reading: 86.53 mm
